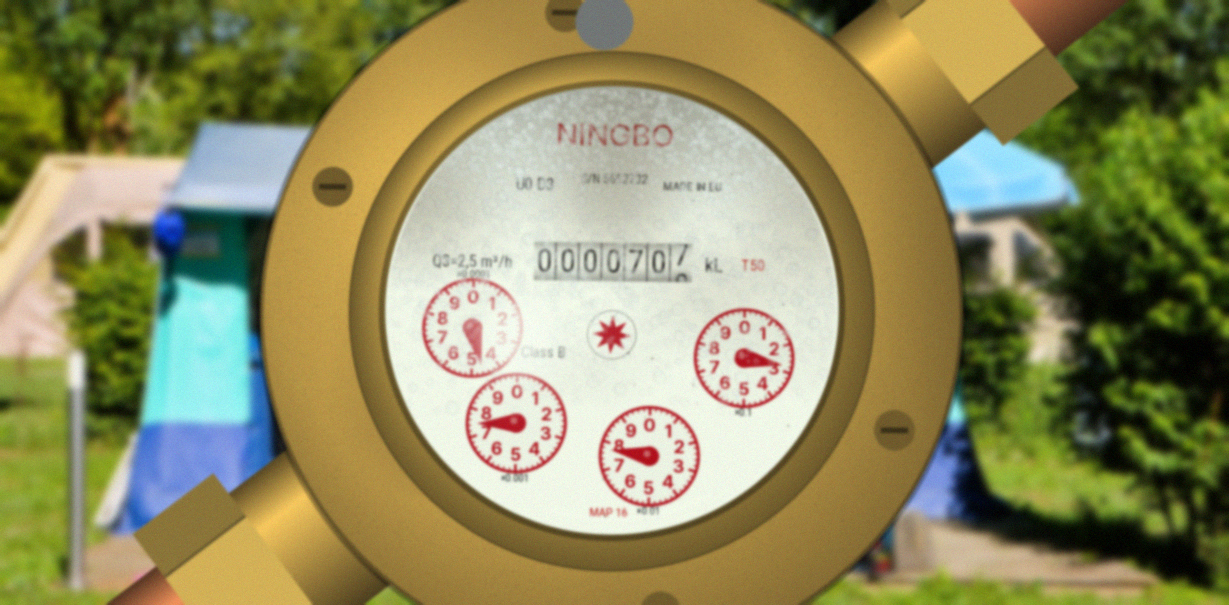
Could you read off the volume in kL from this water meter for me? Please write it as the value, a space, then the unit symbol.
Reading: 707.2774 kL
